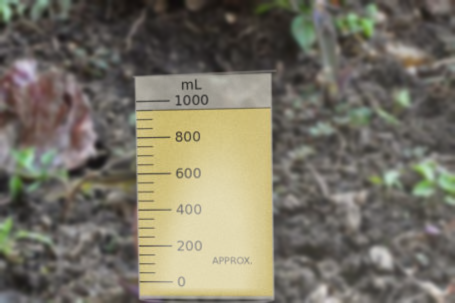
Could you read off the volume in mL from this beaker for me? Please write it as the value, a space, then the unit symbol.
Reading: 950 mL
